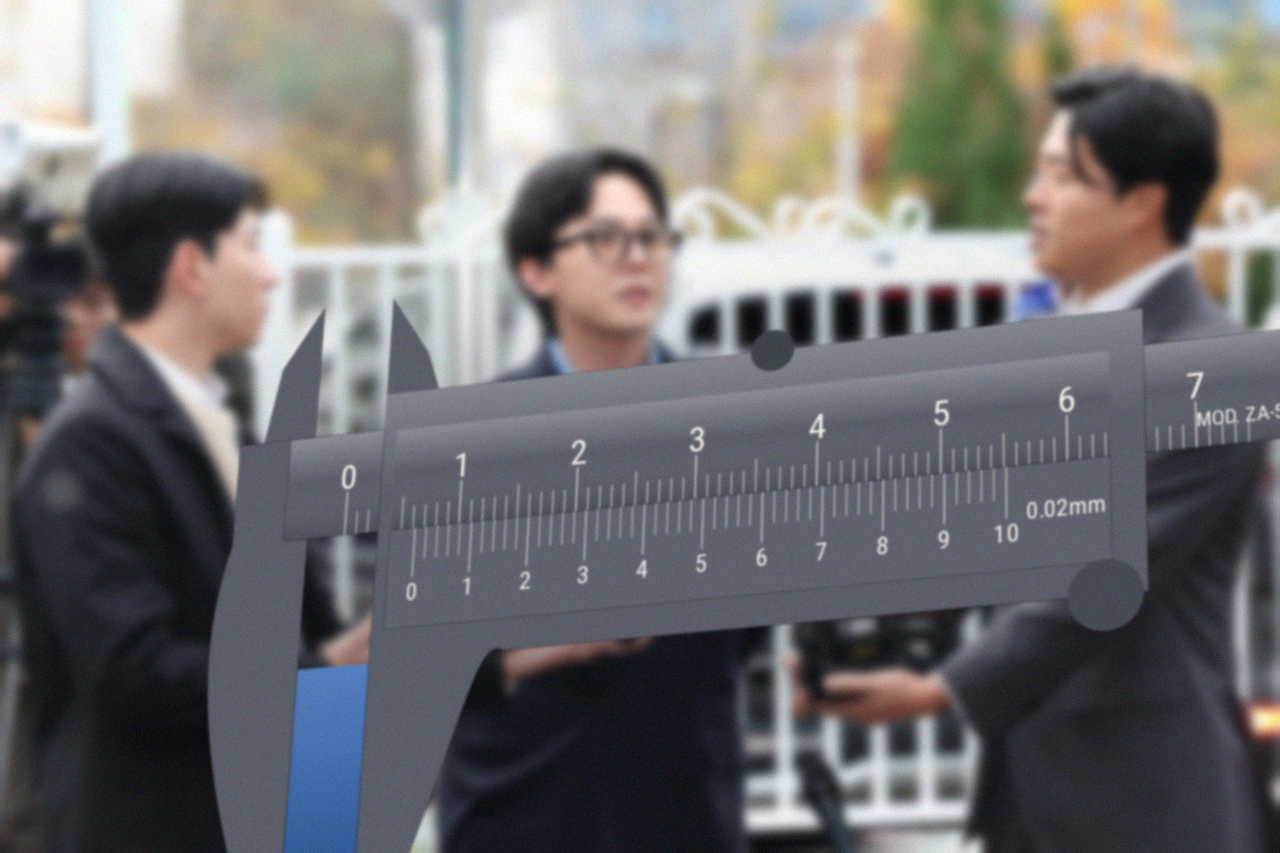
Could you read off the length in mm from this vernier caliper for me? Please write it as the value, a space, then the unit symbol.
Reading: 6.2 mm
